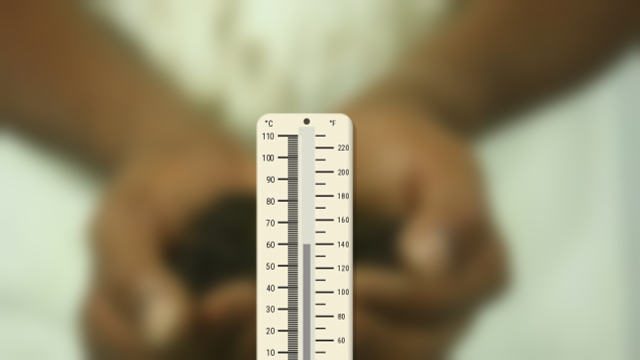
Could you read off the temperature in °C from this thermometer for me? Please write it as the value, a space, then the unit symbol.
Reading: 60 °C
